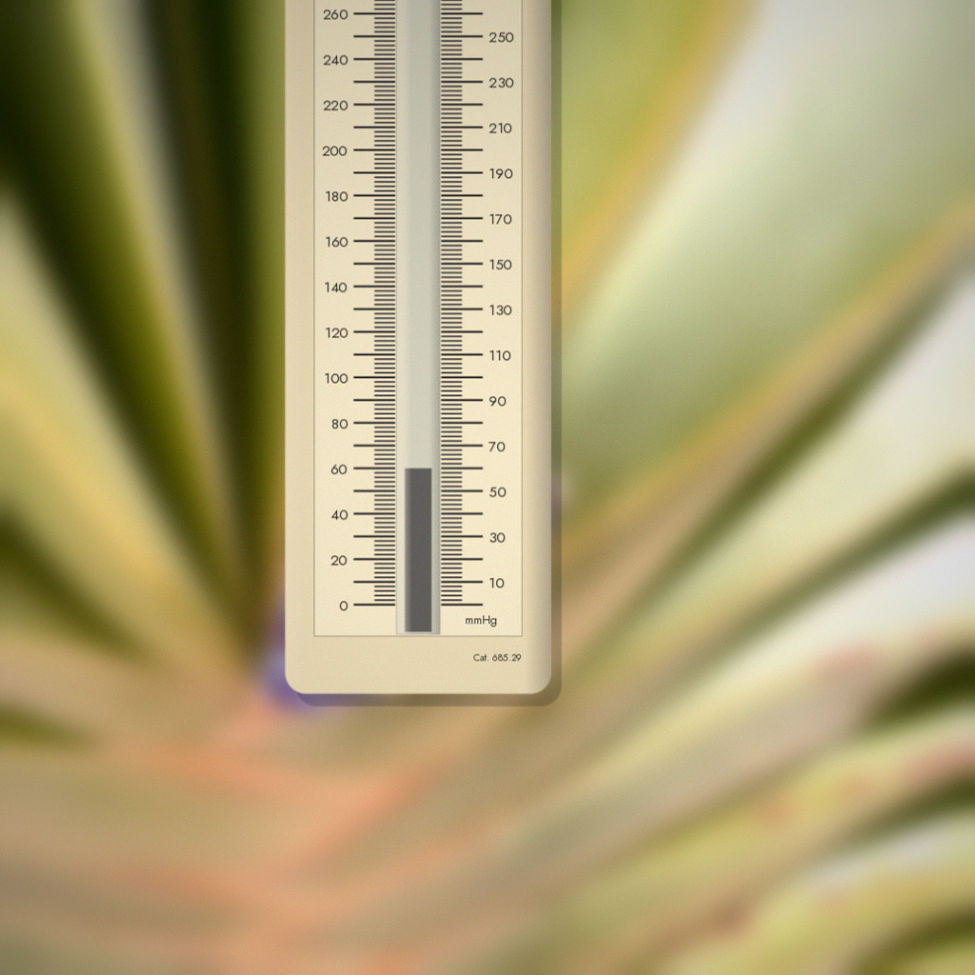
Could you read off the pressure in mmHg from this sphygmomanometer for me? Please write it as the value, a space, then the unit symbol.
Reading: 60 mmHg
